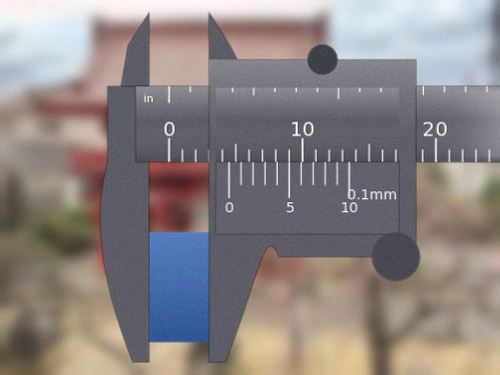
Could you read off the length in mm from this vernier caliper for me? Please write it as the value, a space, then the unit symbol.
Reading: 4.5 mm
